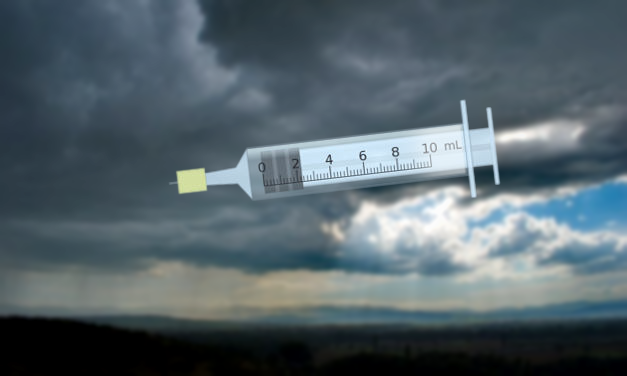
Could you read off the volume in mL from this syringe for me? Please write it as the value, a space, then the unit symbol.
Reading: 0 mL
